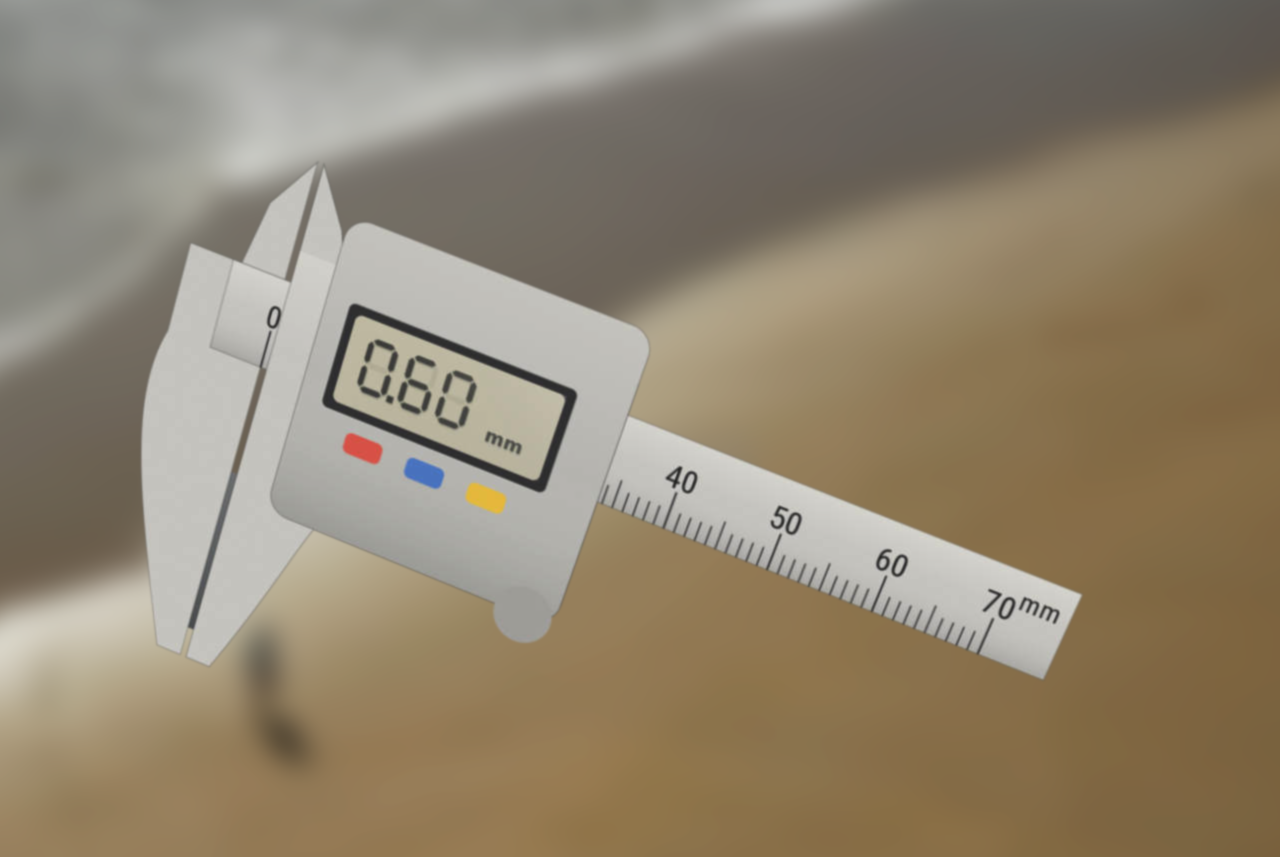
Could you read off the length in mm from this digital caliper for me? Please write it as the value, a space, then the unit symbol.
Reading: 0.60 mm
